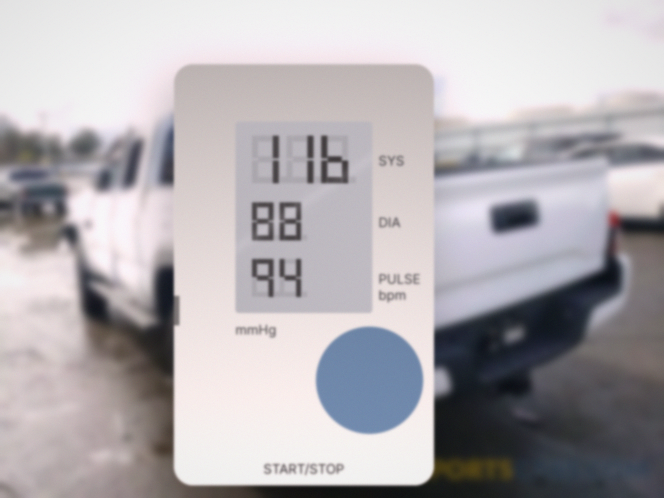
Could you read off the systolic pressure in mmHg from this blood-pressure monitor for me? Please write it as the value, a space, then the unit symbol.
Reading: 116 mmHg
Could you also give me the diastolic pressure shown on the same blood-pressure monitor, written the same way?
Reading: 88 mmHg
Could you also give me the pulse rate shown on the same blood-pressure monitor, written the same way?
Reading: 94 bpm
